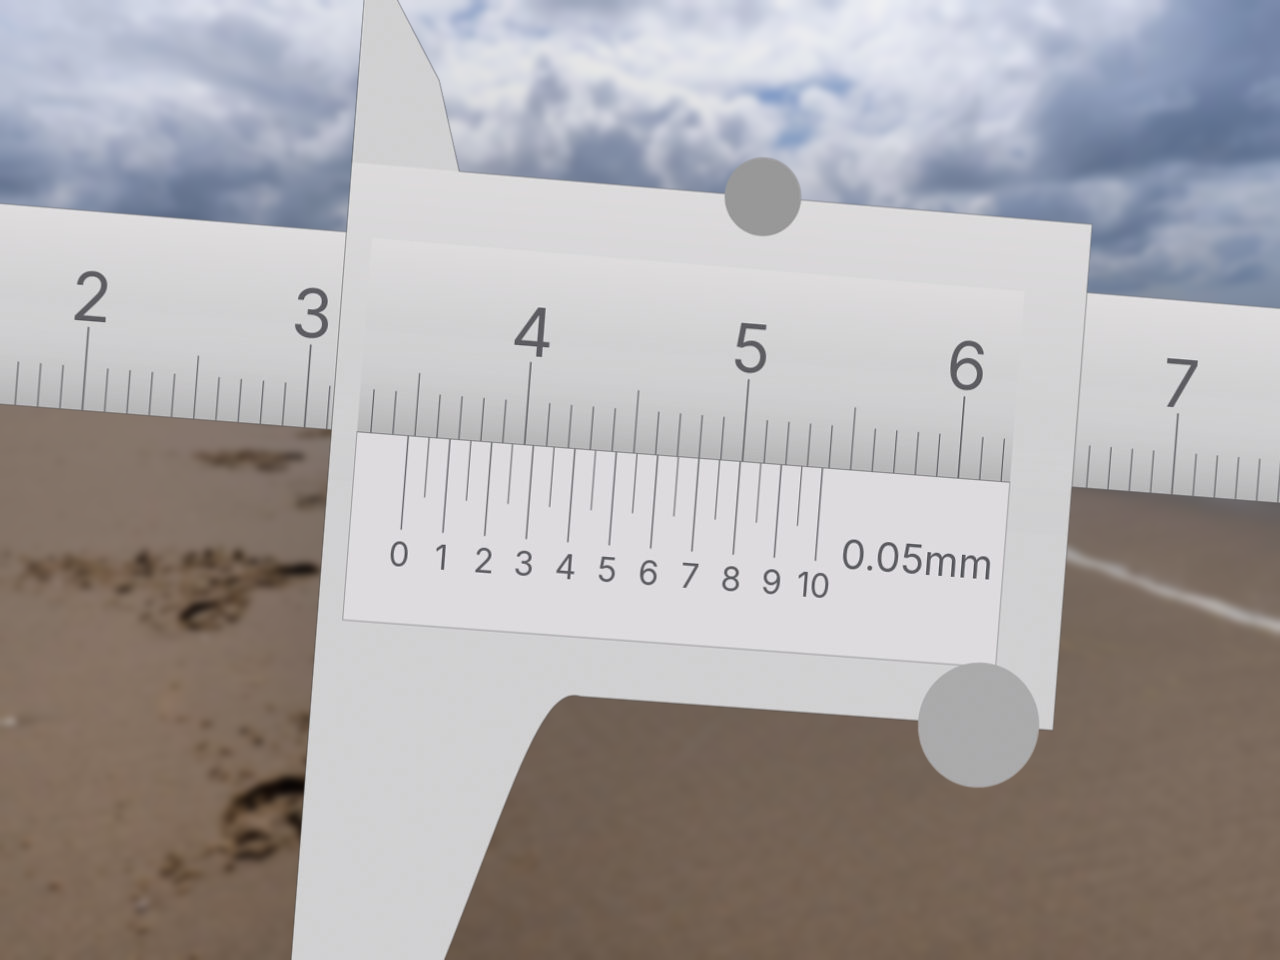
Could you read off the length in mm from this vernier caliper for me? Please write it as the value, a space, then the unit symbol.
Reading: 34.7 mm
